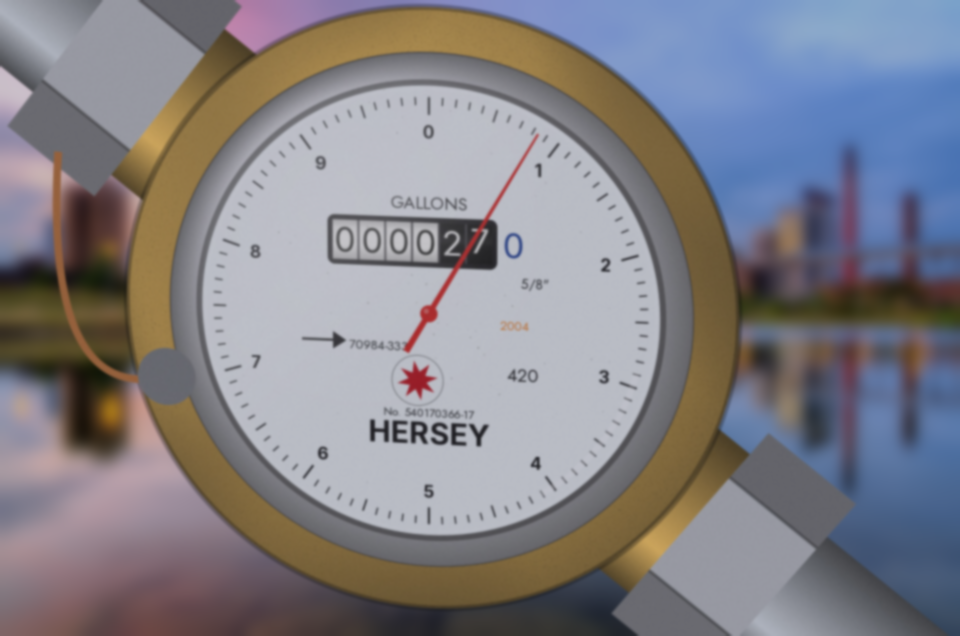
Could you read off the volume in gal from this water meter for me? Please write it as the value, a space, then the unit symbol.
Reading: 270.8 gal
